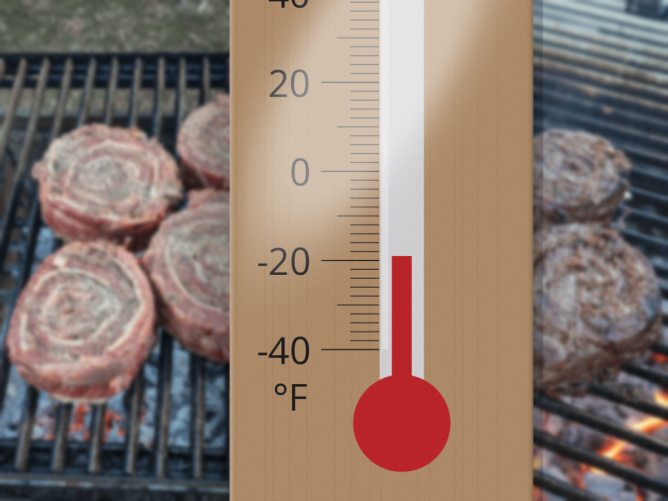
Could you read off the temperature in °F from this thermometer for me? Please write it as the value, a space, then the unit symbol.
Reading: -19 °F
